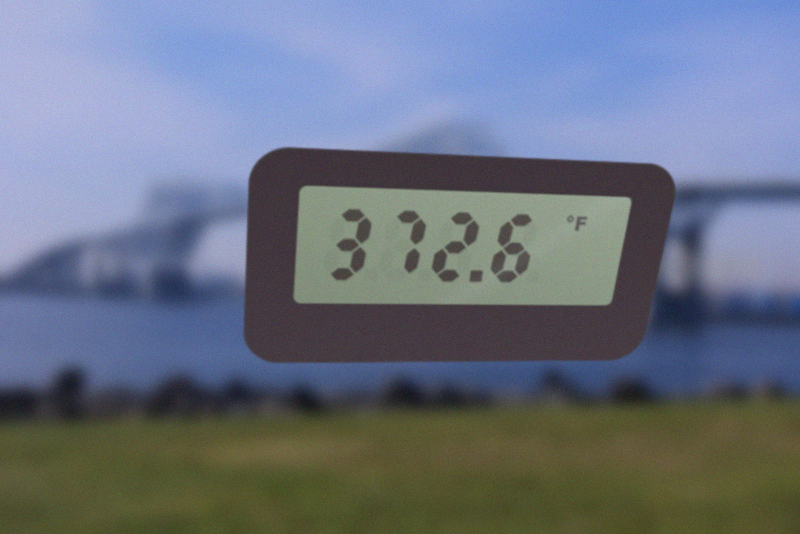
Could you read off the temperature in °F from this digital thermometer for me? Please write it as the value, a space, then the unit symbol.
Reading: 372.6 °F
